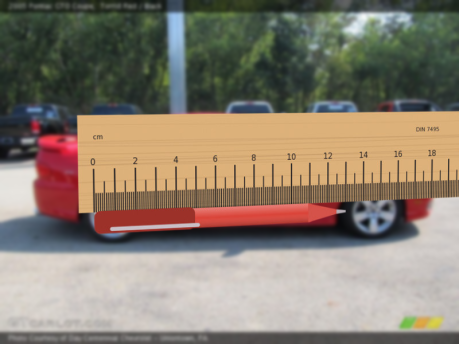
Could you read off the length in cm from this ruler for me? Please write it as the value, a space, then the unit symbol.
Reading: 13 cm
